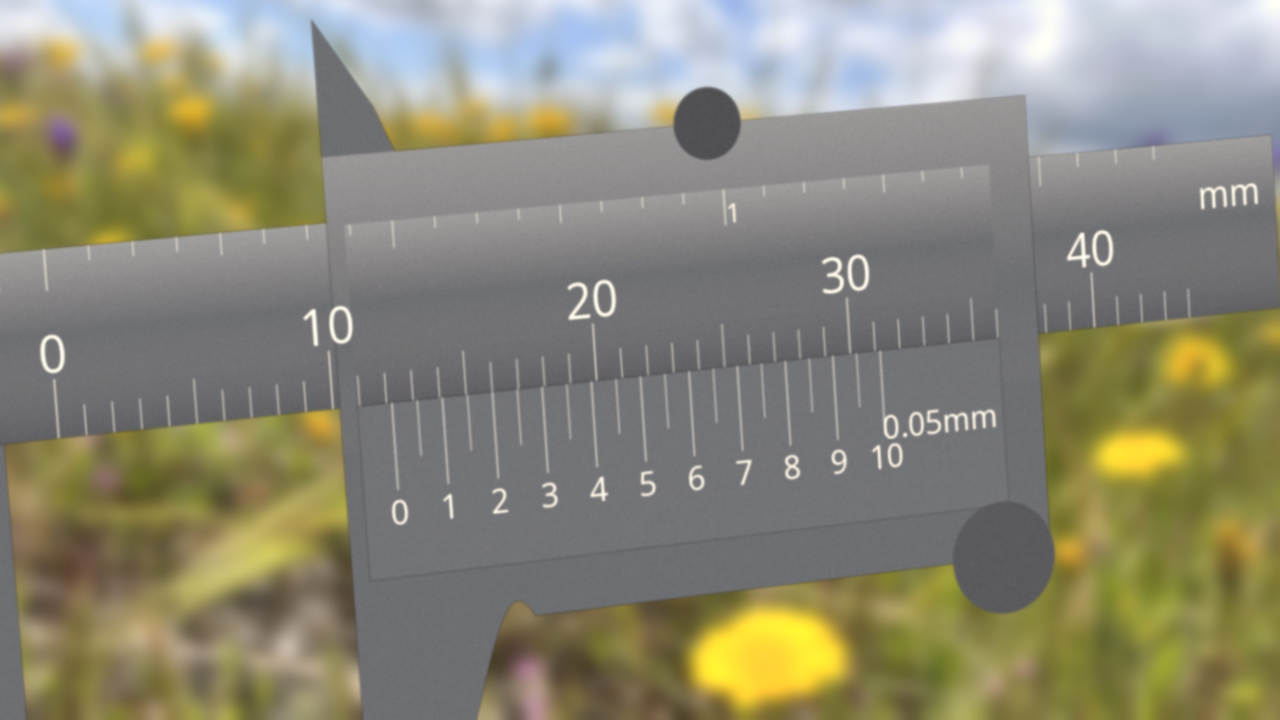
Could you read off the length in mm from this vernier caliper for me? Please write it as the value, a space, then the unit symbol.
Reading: 12.2 mm
